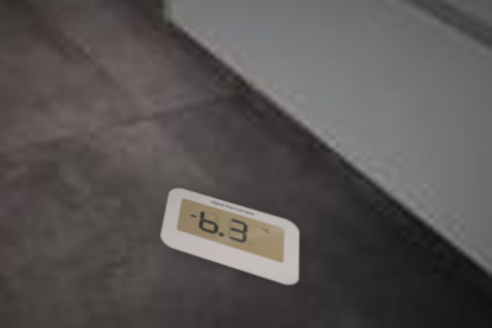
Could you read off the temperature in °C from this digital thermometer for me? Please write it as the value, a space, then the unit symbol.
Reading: -6.3 °C
